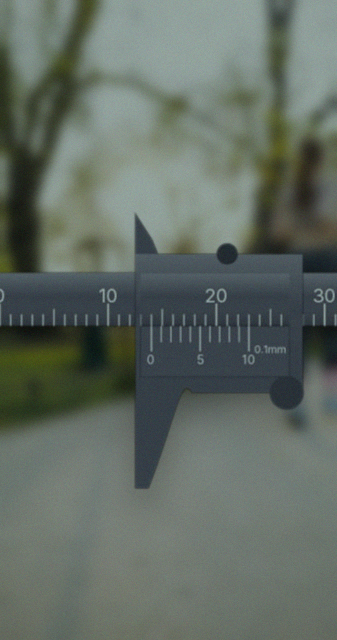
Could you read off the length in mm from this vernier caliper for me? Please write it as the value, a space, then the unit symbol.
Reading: 14.0 mm
